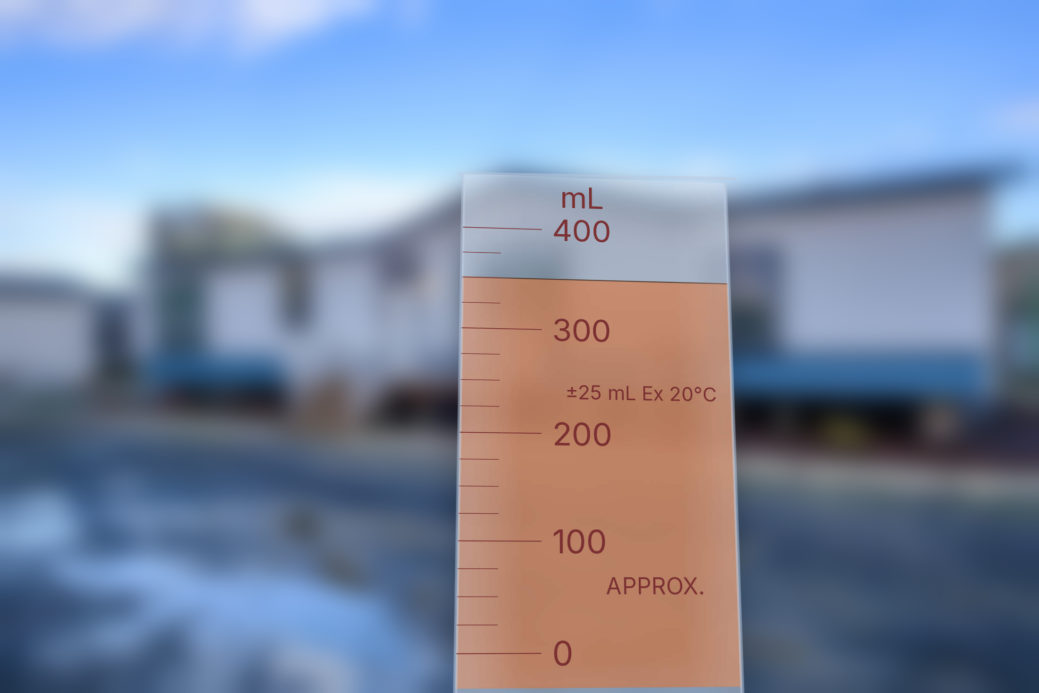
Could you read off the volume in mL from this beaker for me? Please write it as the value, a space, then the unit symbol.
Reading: 350 mL
